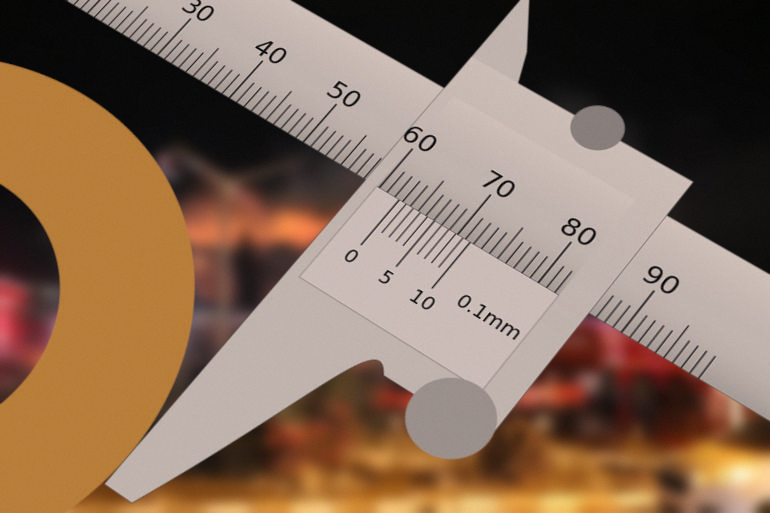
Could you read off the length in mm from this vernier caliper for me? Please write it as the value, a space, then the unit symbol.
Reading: 62.6 mm
